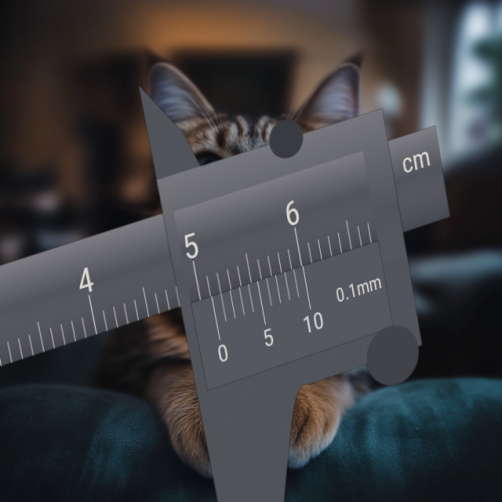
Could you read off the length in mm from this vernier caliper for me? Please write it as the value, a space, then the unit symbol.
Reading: 51.1 mm
